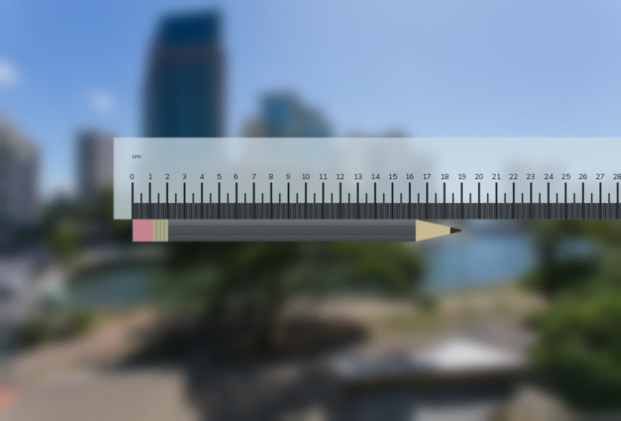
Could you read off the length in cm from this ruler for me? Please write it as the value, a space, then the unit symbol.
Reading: 19 cm
